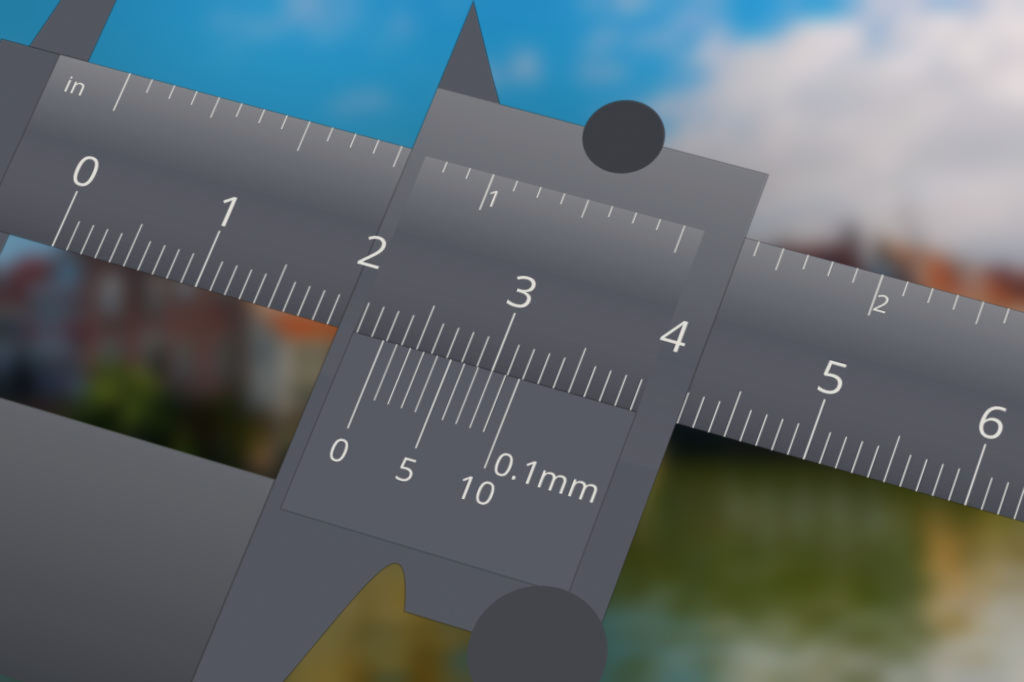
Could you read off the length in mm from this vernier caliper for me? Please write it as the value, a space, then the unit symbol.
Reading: 22.8 mm
